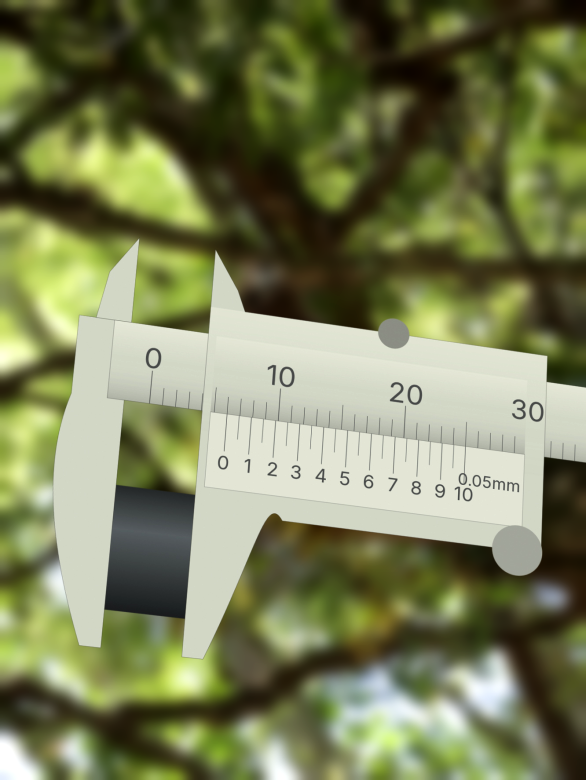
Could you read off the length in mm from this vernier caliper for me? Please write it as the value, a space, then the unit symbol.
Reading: 6.0 mm
